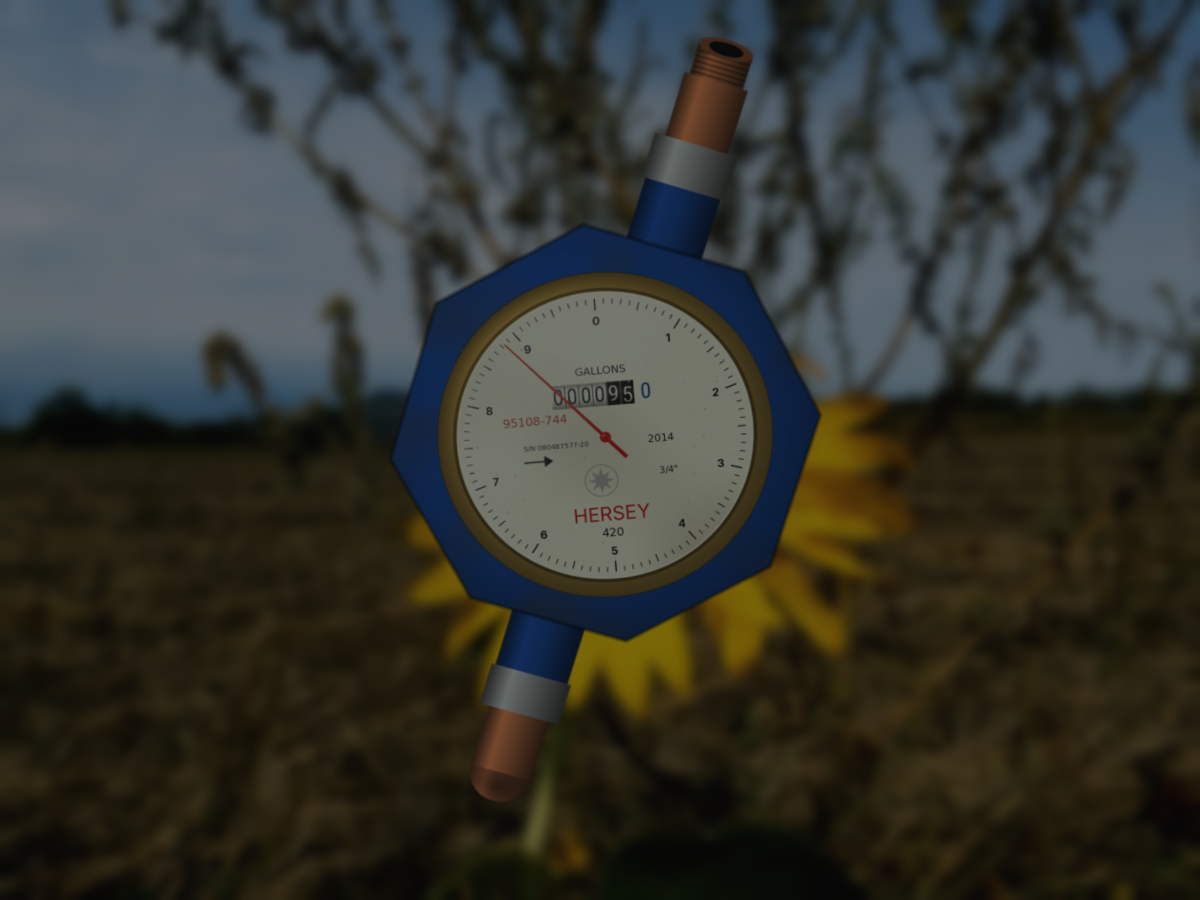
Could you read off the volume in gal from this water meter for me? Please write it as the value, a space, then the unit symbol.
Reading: 948.8 gal
